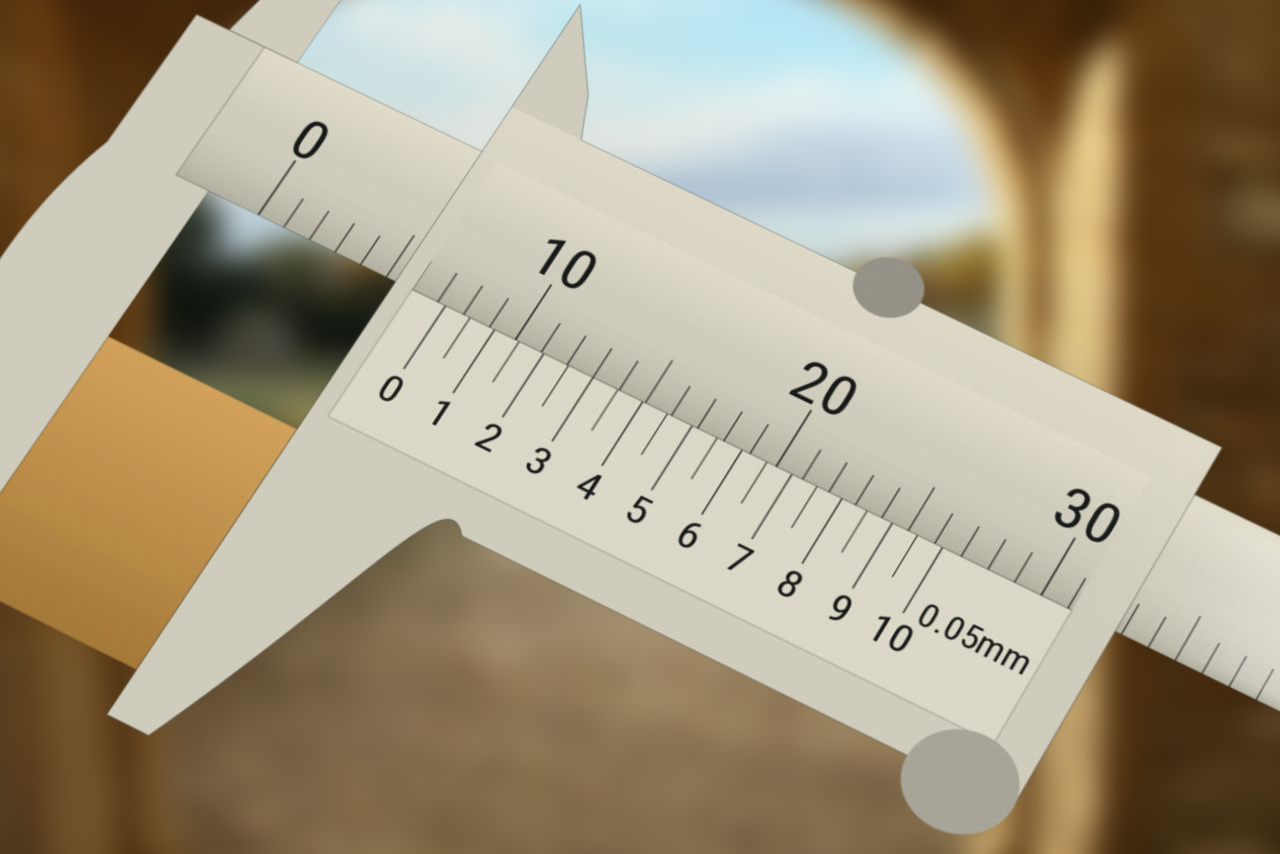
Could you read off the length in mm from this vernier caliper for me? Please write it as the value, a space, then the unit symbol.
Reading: 7.30 mm
